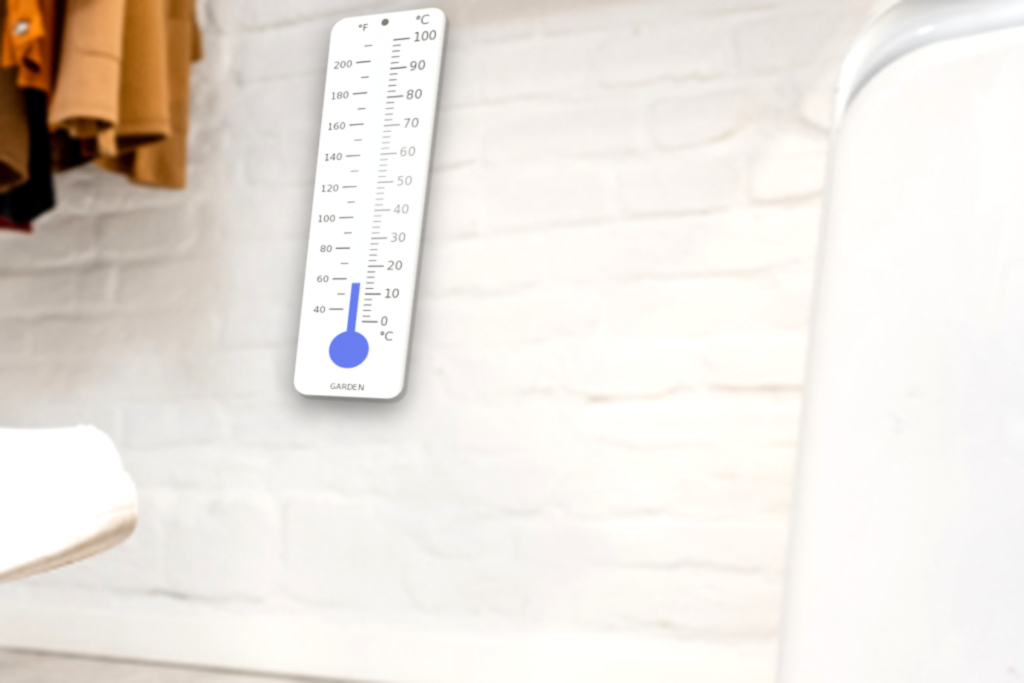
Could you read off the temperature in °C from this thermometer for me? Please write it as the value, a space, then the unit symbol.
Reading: 14 °C
